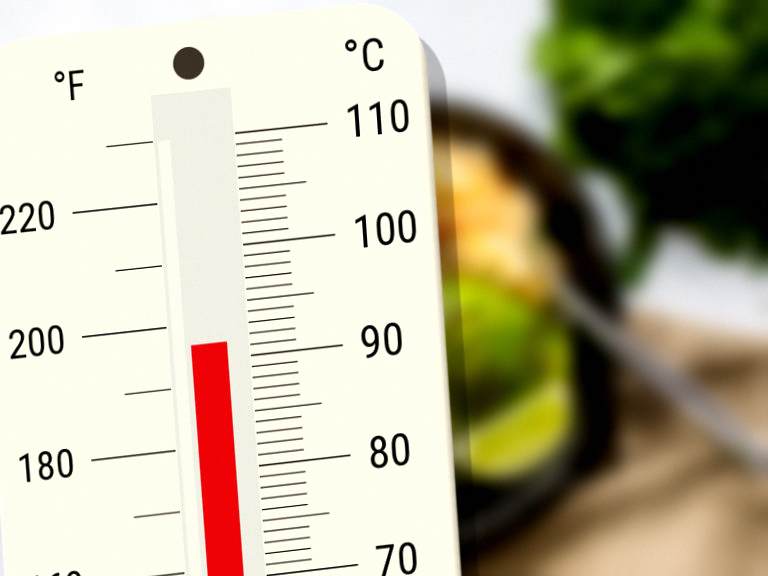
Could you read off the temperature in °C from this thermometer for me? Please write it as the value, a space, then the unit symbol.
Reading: 91.5 °C
